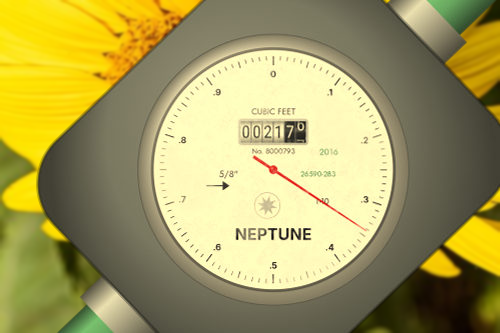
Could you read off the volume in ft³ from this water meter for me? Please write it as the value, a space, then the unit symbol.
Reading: 2176.34 ft³
